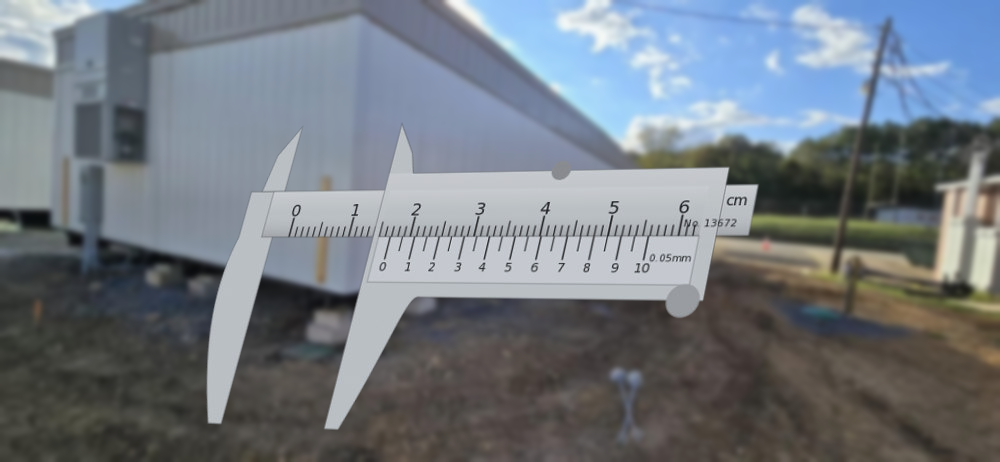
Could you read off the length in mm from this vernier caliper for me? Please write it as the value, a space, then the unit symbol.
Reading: 16.8 mm
